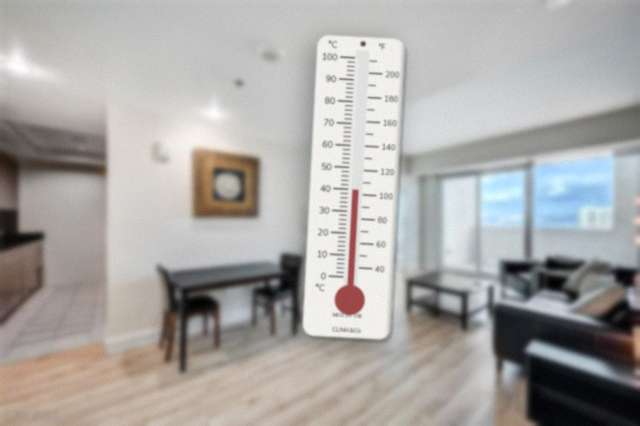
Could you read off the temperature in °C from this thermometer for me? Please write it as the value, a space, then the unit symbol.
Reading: 40 °C
